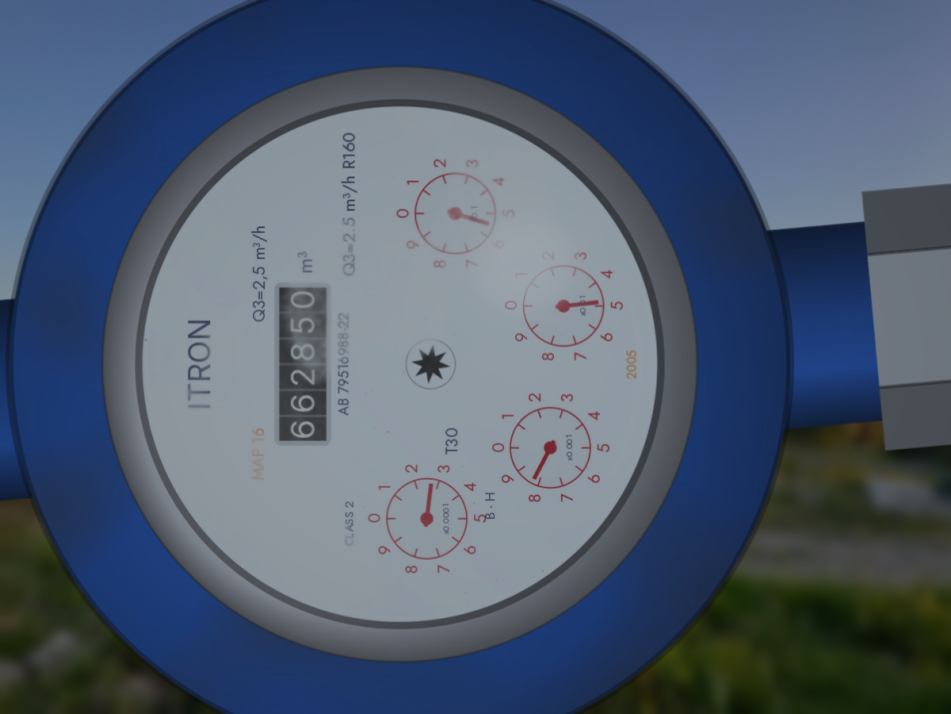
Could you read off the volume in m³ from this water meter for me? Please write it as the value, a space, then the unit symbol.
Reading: 662850.5482 m³
